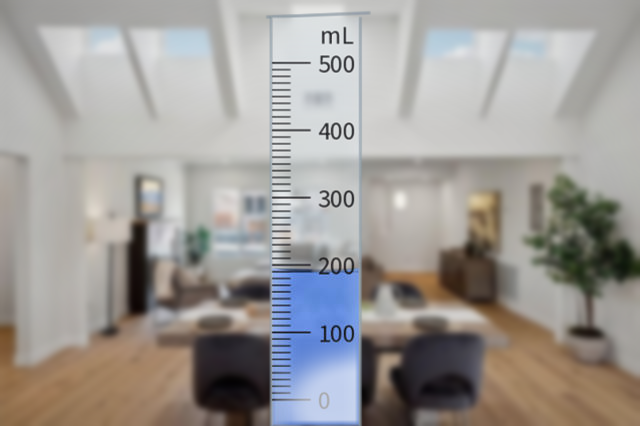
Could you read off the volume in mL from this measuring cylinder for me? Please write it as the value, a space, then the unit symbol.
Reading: 190 mL
